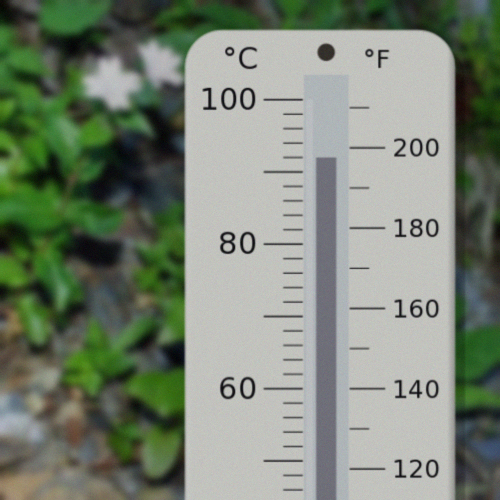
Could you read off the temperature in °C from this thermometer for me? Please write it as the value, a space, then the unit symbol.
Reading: 92 °C
